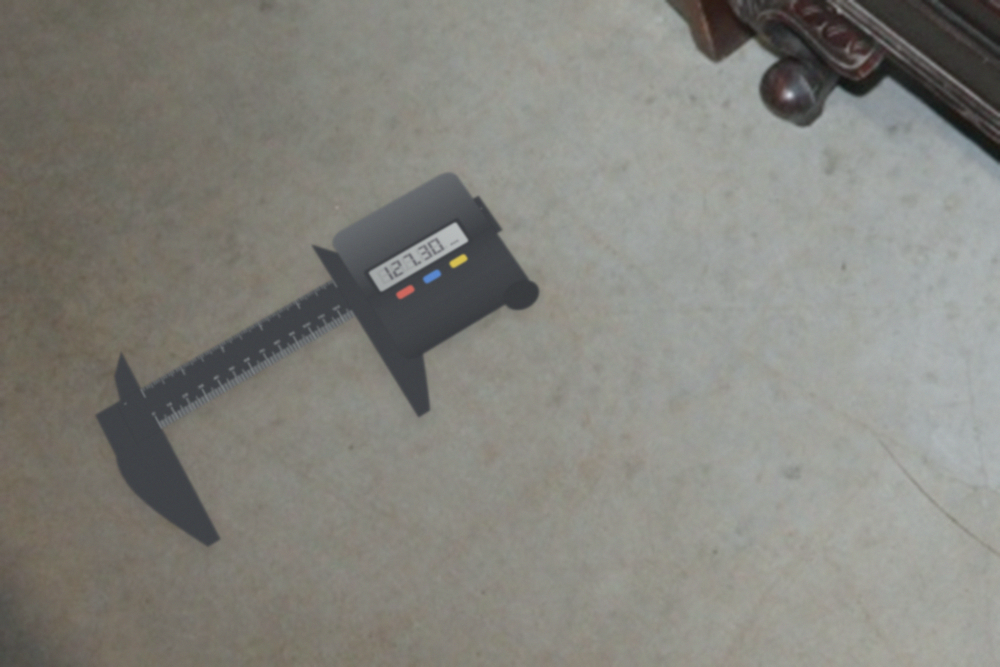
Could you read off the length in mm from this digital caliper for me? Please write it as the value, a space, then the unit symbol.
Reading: 127.30 mm
